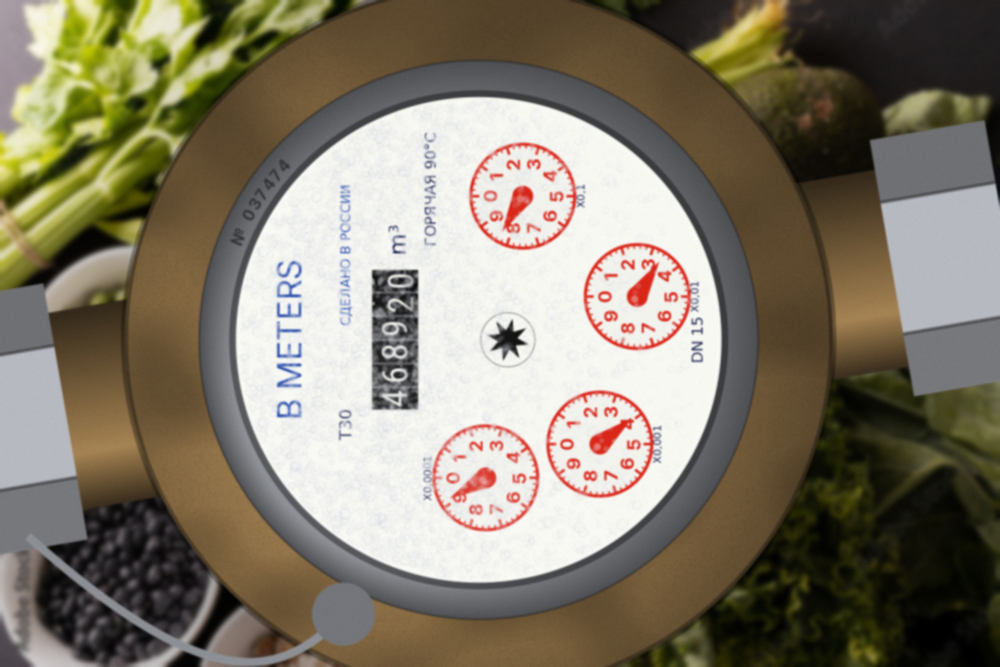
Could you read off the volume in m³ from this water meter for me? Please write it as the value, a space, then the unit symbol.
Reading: 468919.8339 m³
